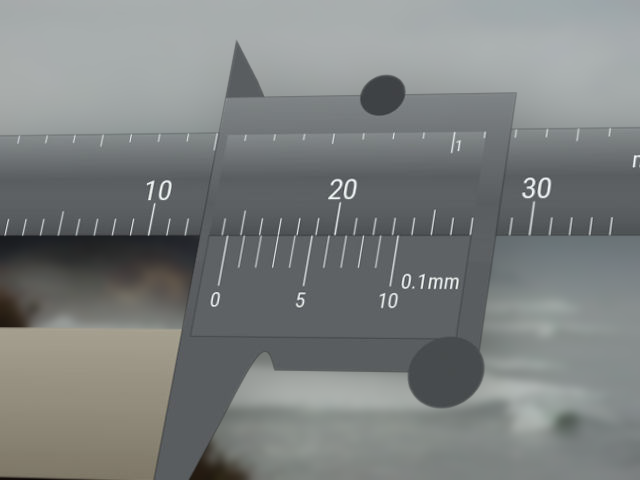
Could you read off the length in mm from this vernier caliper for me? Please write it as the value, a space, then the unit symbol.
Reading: 14.3 mm
